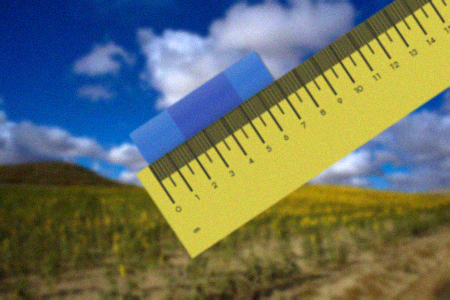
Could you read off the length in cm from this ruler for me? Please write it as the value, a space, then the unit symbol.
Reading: 7 cm
